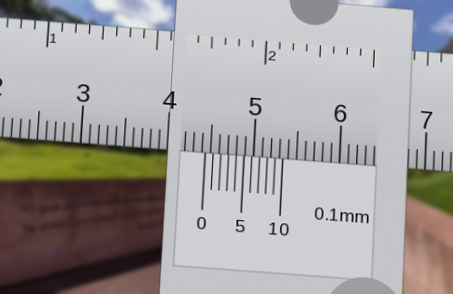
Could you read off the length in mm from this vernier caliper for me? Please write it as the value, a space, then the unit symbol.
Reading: 44.4 mm
